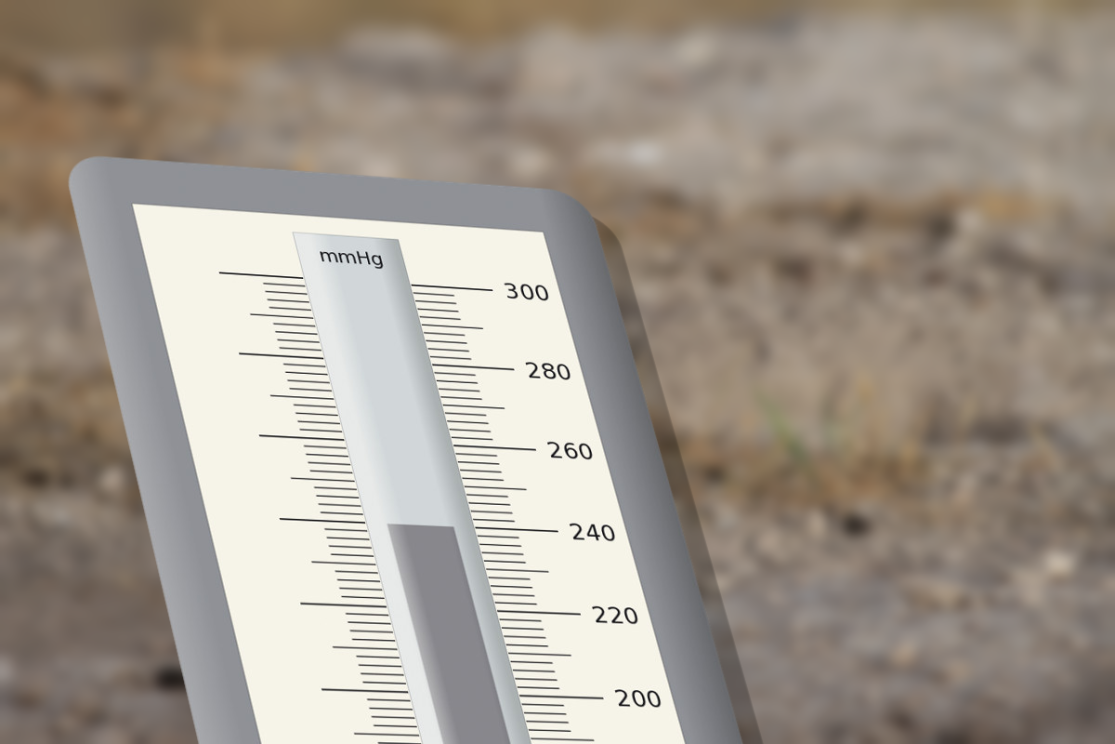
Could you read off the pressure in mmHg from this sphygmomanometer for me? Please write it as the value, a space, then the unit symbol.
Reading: 240 mmHg
